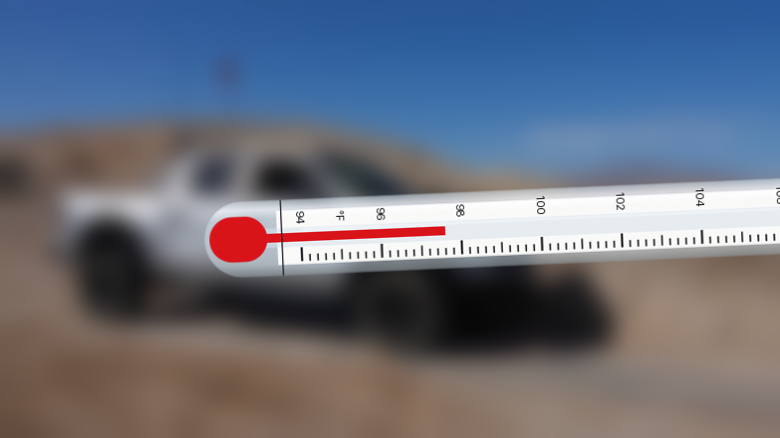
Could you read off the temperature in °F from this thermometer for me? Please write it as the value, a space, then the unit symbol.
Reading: 97.6 °F
